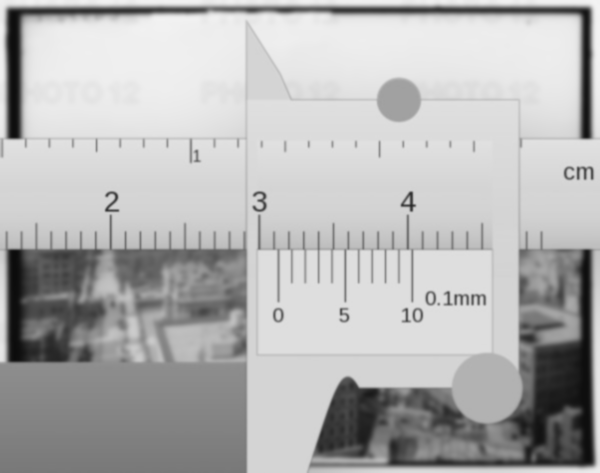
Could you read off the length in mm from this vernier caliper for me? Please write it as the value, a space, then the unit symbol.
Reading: 31.3 mm
